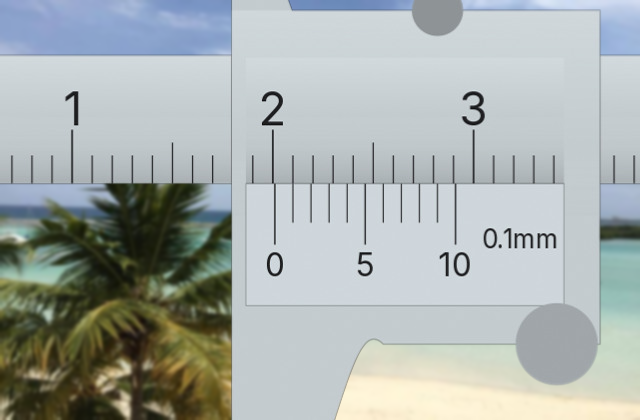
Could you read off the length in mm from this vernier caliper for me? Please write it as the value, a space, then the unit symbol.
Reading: 20.1 mm
